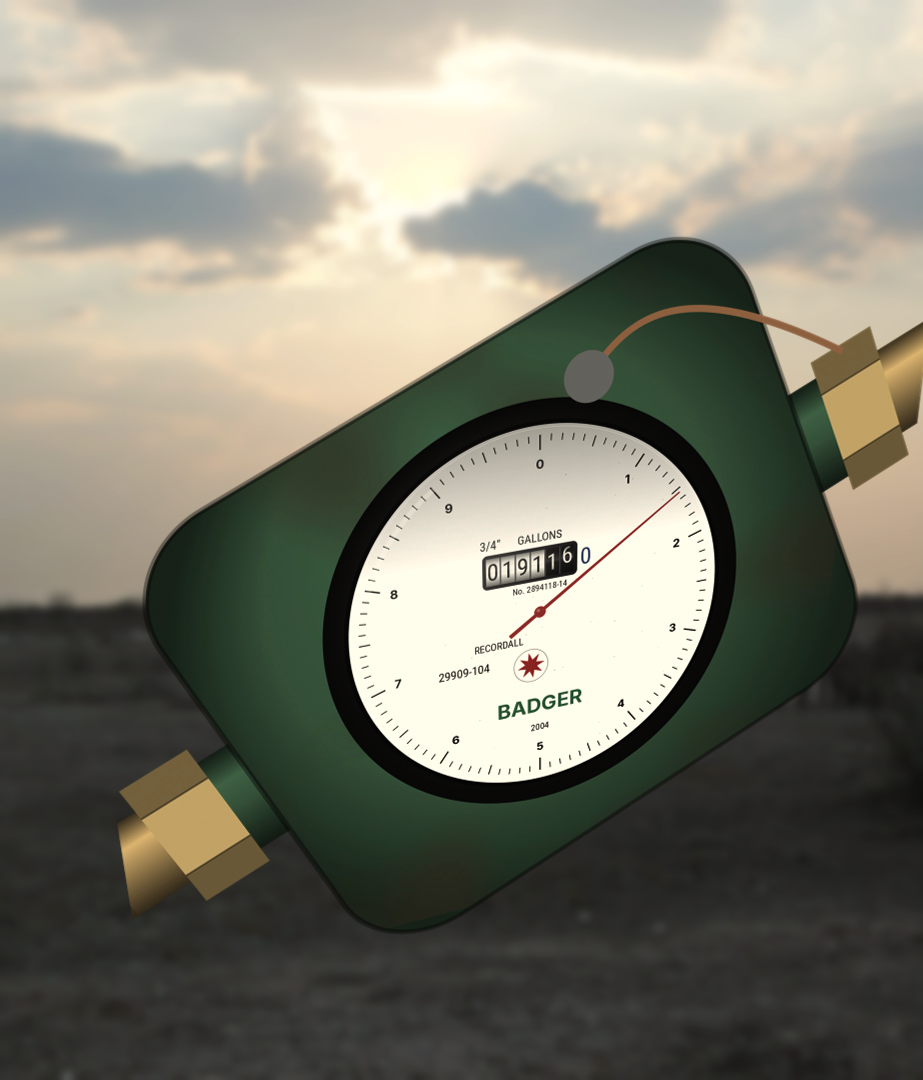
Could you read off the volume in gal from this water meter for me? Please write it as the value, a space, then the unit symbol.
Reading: 191161.5 gal
